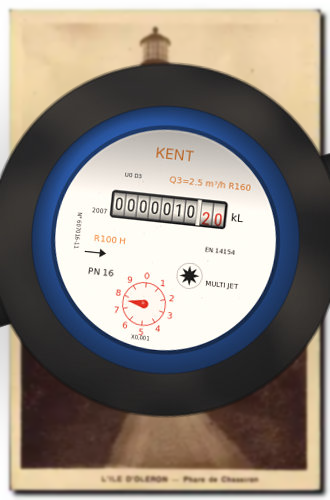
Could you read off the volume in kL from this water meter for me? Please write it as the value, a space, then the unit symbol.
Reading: 10.197 kL
